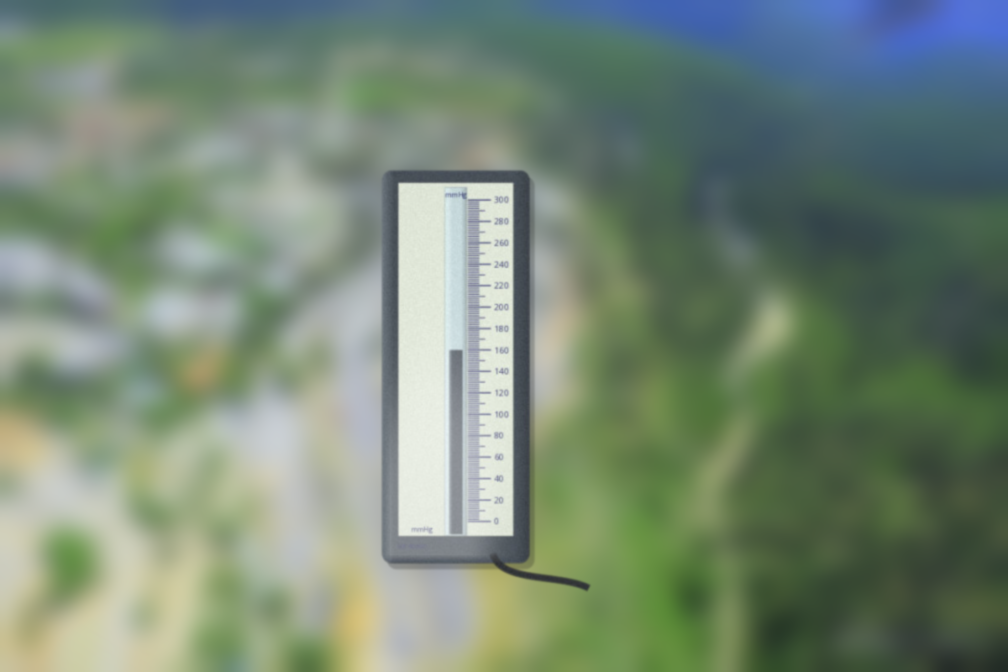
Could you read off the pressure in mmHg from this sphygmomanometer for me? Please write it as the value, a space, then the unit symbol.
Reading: 160 mmHg
